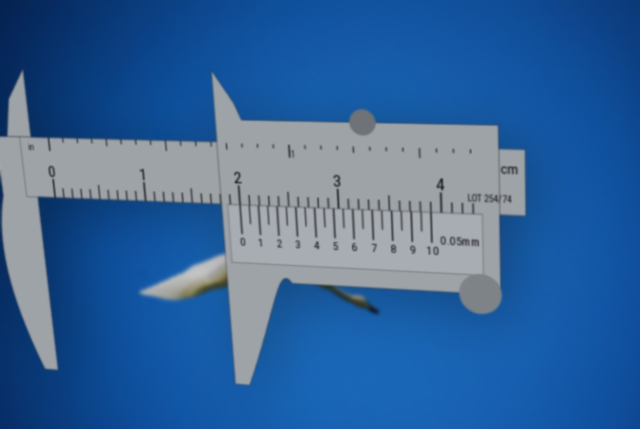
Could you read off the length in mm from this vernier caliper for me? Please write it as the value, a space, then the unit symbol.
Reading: 20.0 mm
